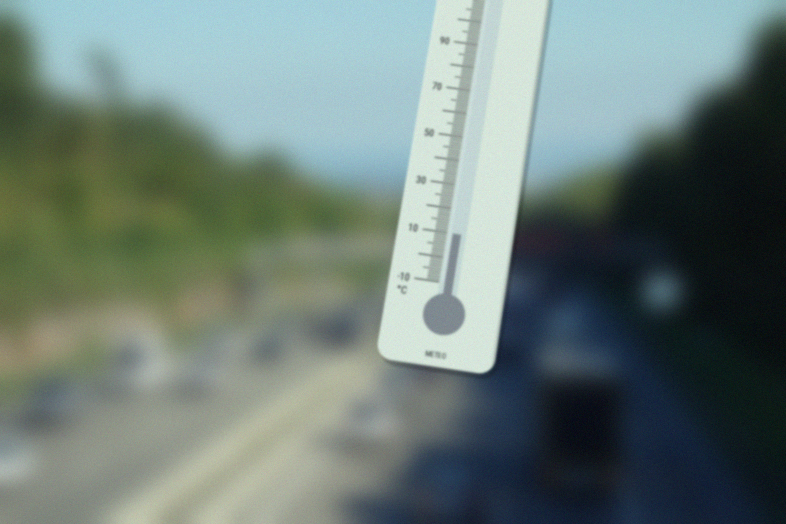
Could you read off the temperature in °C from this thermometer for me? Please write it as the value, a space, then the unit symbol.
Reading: 10 °C
